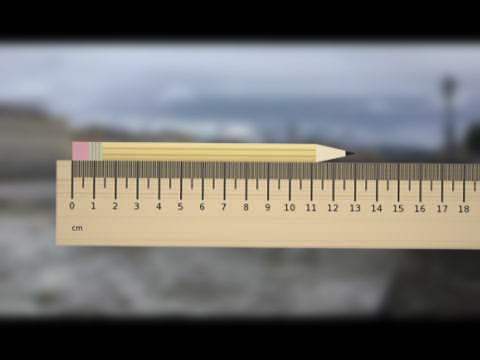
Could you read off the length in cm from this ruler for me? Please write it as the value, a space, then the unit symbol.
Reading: 13 cm
